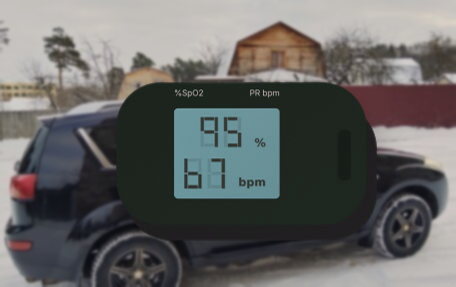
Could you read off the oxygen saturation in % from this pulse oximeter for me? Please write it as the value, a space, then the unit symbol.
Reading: 95 %
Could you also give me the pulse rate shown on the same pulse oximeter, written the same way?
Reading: 67 bpm
